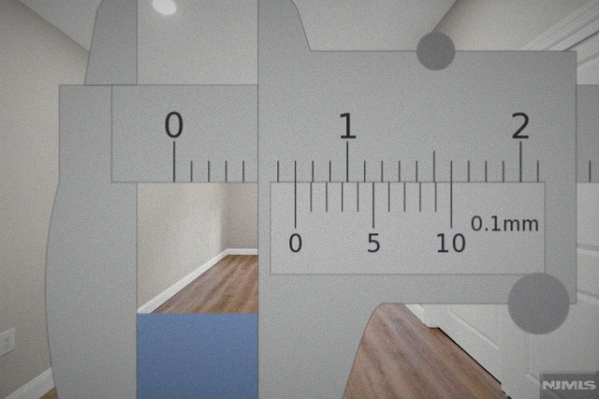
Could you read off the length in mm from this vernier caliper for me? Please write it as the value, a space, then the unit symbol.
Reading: 7.0 mm
